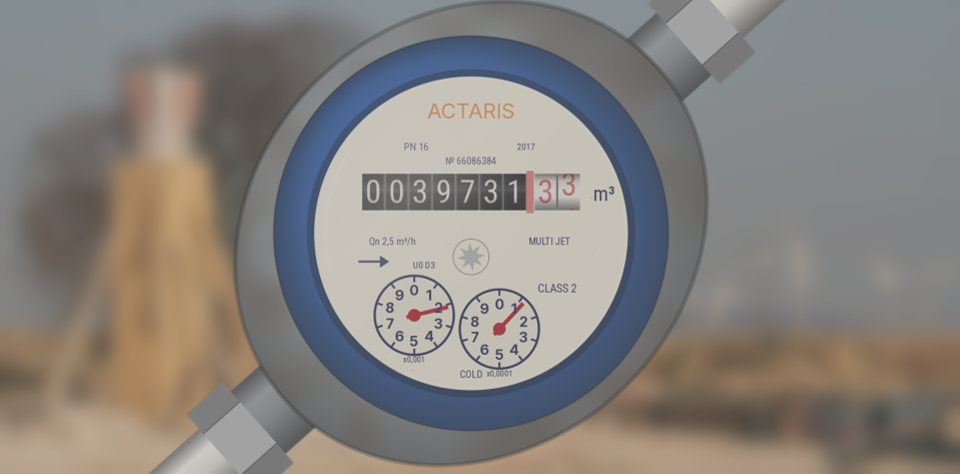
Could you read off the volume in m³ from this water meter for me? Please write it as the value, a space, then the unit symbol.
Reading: 39731.3321 m³
